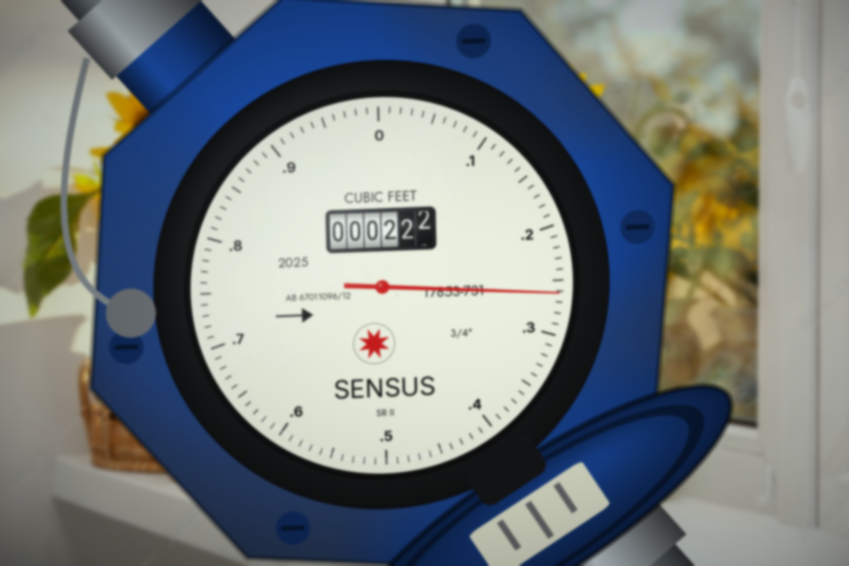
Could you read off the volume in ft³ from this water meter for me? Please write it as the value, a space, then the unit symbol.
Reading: 222.26 ft³
